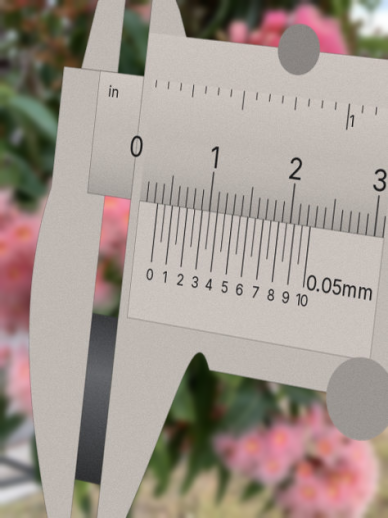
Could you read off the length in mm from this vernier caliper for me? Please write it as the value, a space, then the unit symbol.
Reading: 3.4 mm
